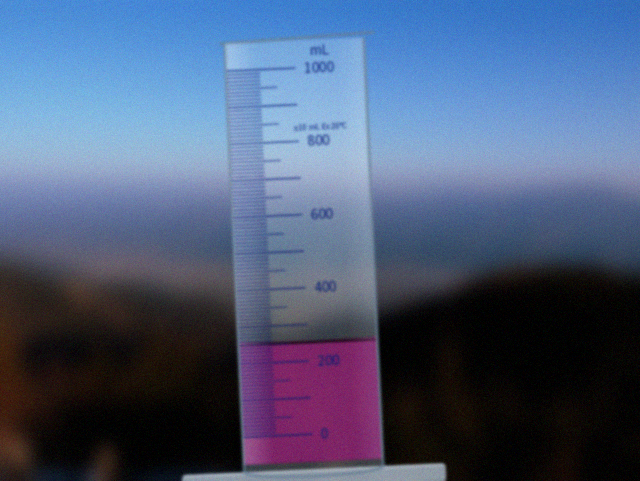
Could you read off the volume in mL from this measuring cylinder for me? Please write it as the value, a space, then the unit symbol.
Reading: 250 mL
